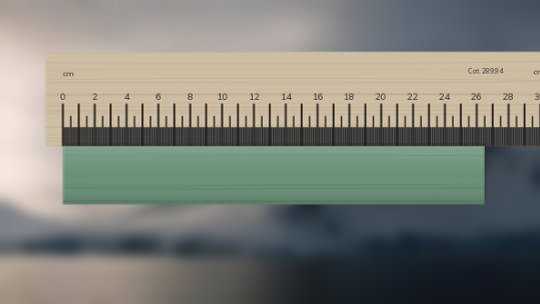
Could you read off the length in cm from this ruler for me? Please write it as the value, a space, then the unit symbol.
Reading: 26.5 cm
